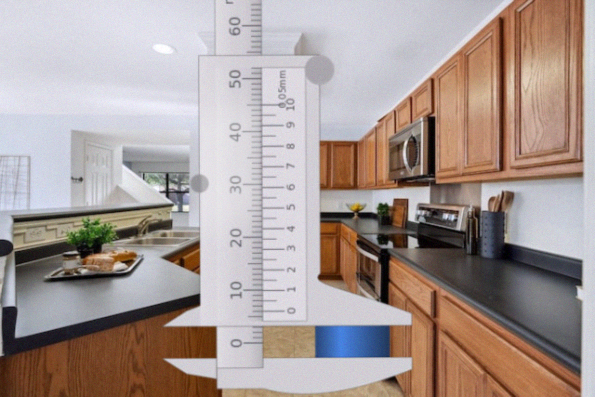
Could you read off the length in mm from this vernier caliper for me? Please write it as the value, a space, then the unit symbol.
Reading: 6.0 mm
